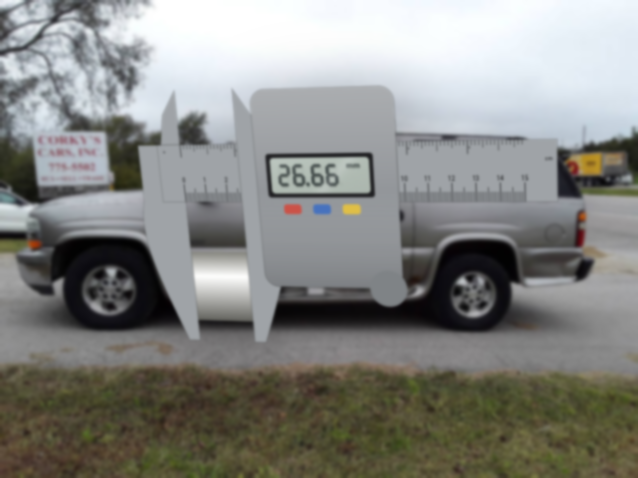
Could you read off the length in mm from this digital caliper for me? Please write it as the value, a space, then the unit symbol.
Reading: 26.66 mm
